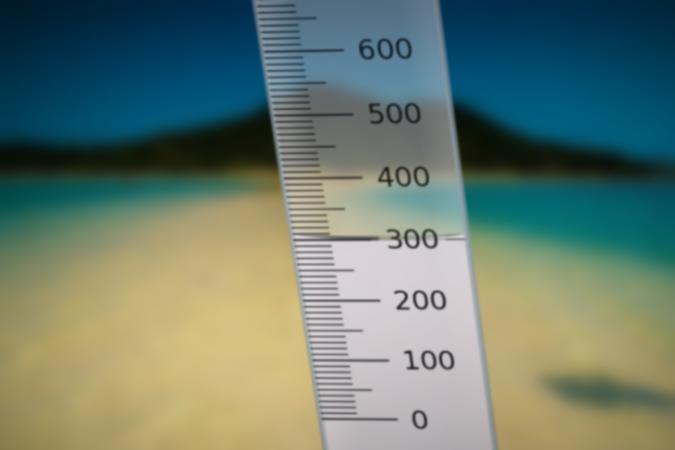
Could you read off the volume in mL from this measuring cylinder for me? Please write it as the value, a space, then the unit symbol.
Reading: 300 mL
